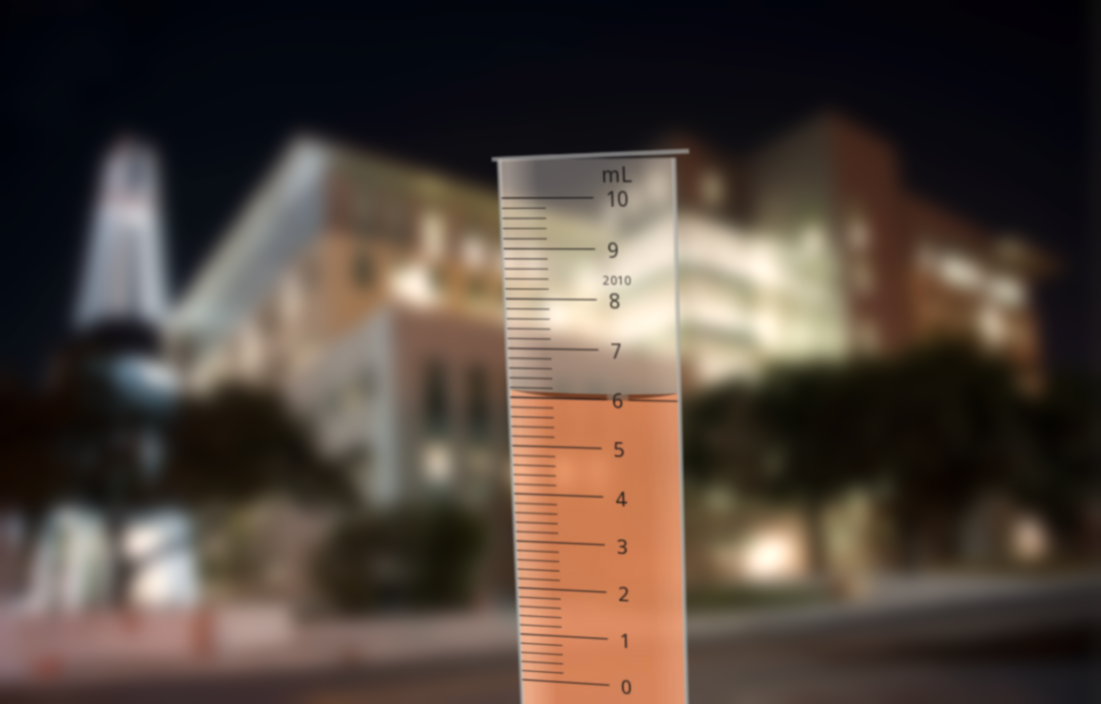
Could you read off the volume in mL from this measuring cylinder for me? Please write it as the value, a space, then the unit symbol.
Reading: 6 mL
